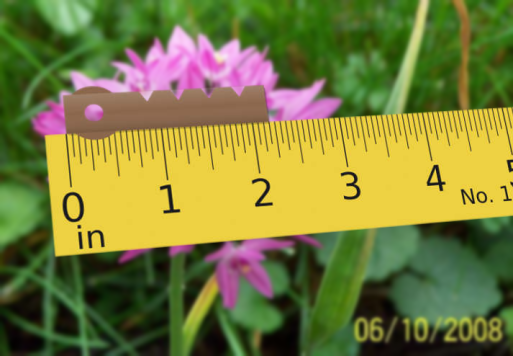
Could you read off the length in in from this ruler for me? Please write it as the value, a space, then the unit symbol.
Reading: 2.1875 in
